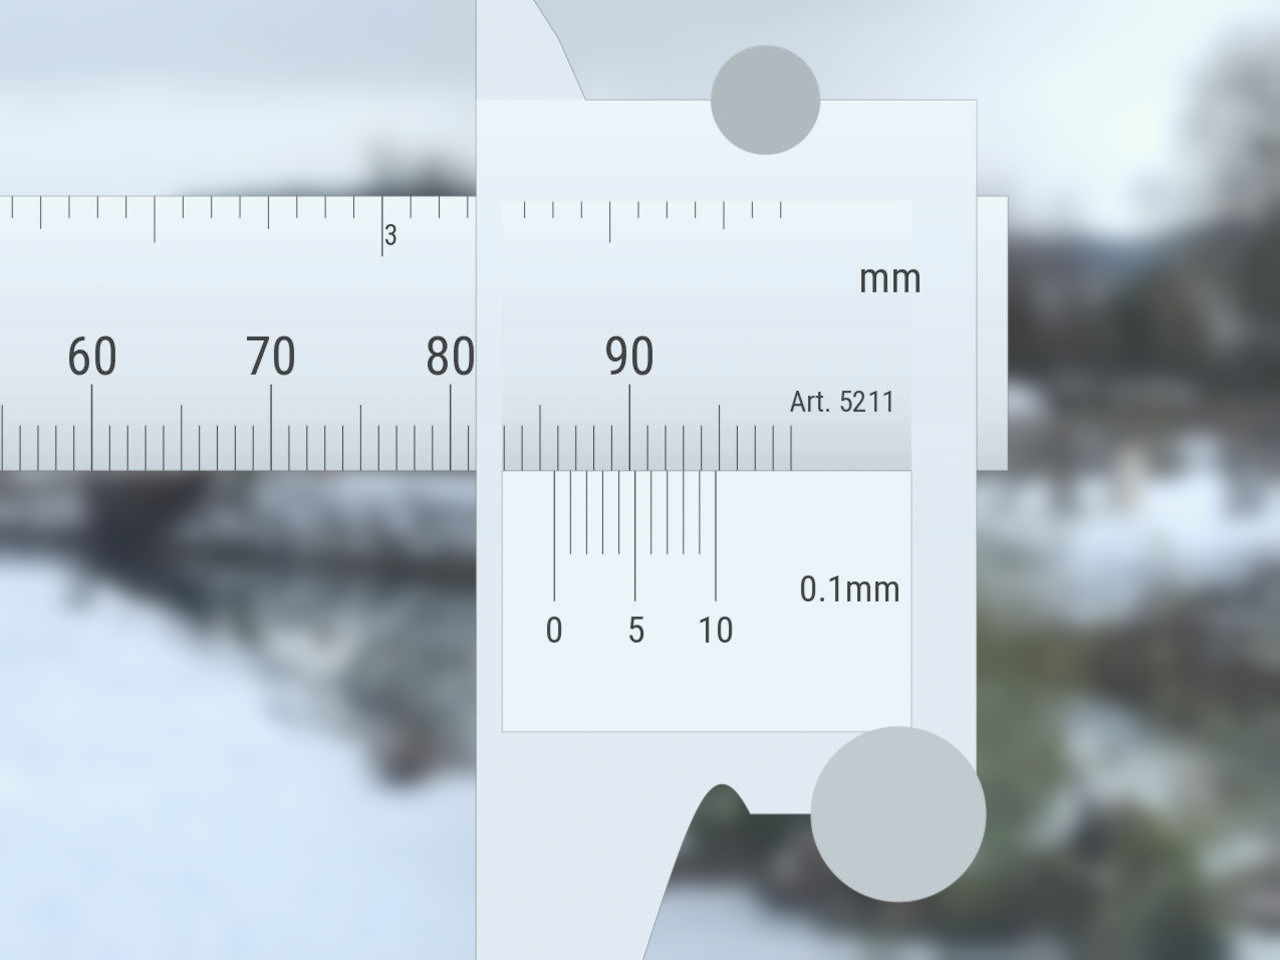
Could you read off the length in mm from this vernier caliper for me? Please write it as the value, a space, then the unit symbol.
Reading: 85.8 mm
